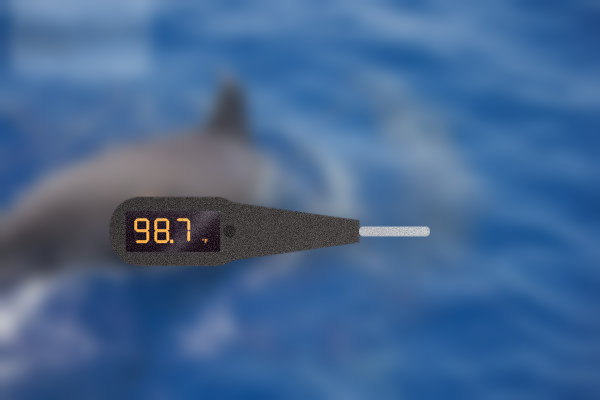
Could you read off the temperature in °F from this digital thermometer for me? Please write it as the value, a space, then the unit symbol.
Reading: 98.7 °F
